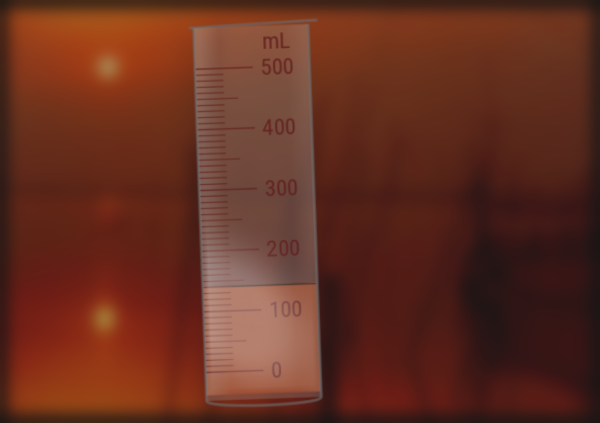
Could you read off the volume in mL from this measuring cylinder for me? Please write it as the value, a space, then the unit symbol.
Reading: 140 mL
